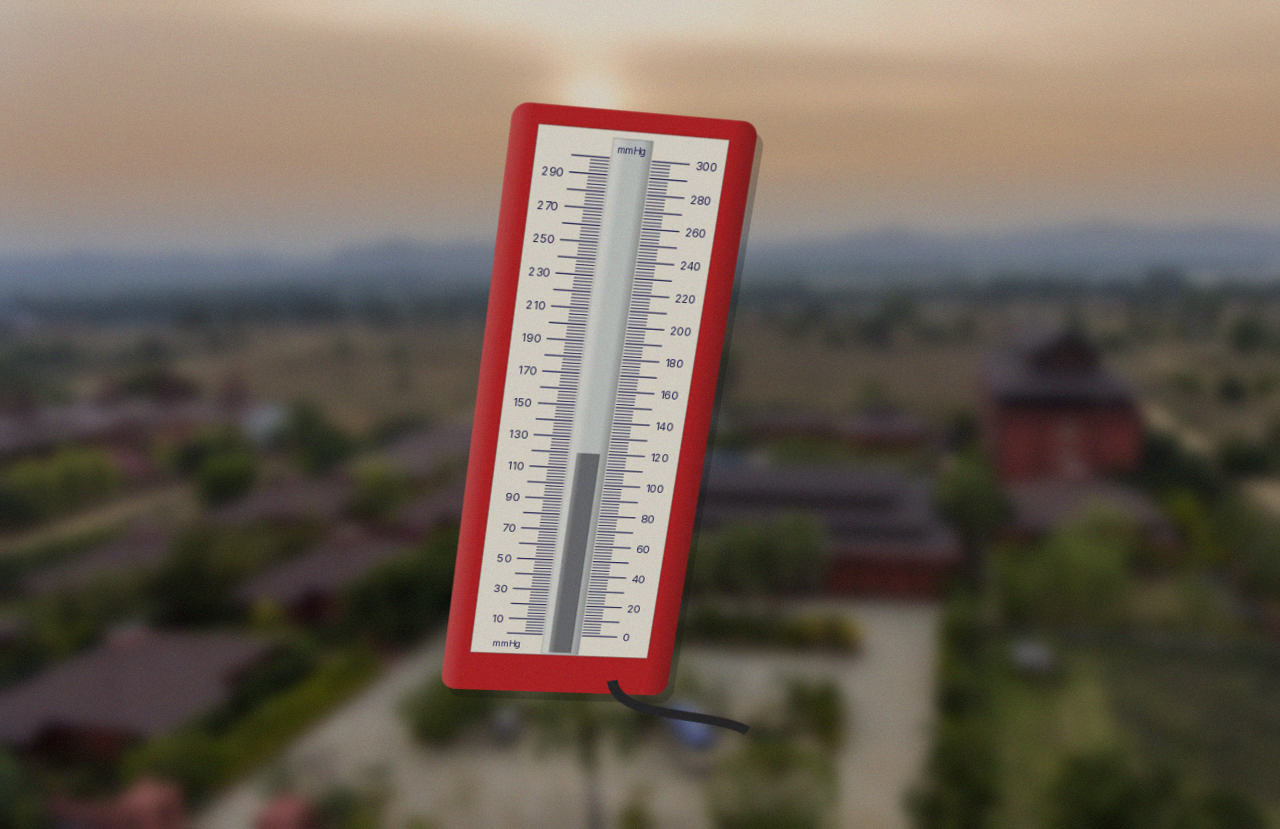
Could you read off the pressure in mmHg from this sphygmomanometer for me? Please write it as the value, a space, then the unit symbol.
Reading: 120 mmHg
